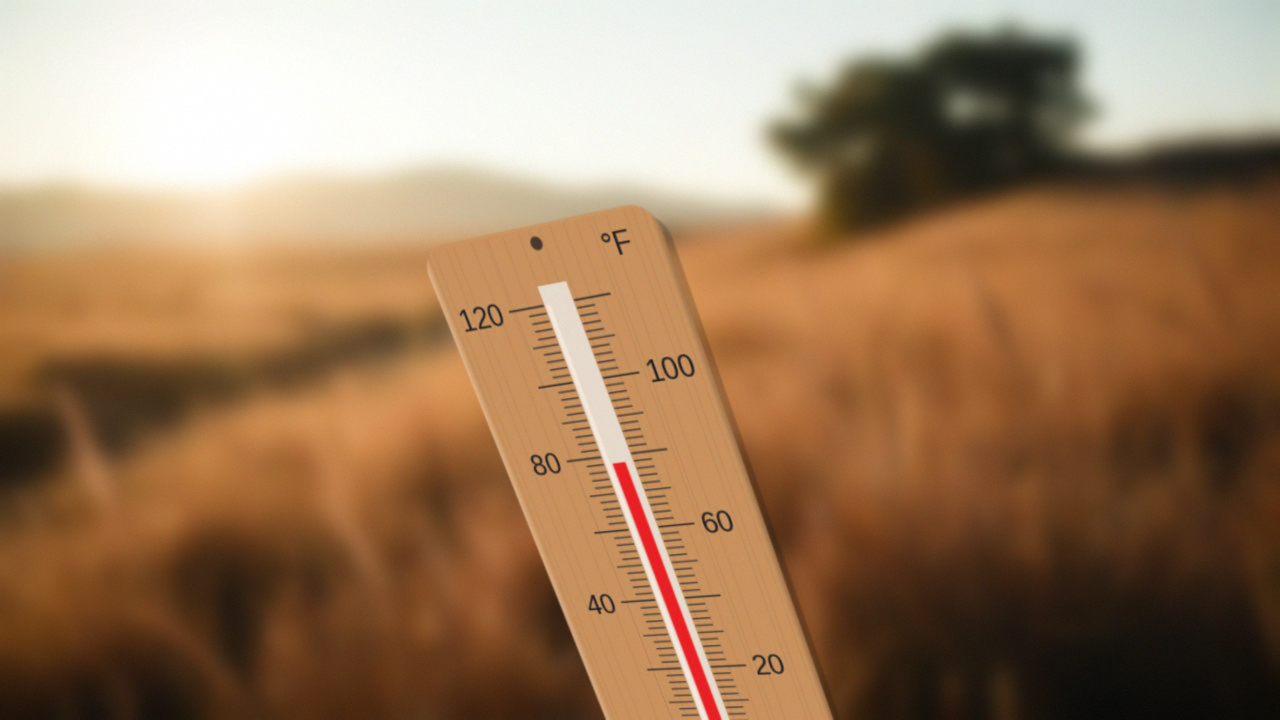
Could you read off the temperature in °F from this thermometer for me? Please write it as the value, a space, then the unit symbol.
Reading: 78 °F
